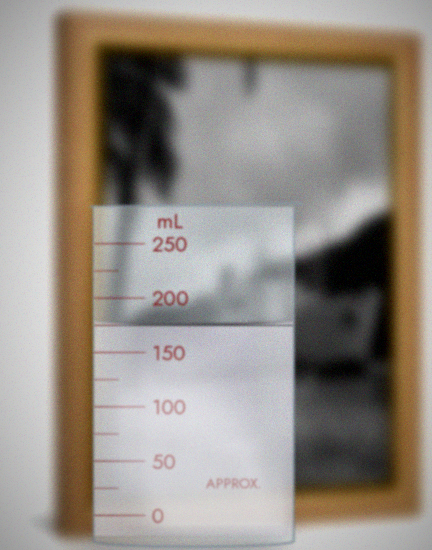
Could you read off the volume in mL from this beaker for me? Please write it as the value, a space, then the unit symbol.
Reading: 175 mL
